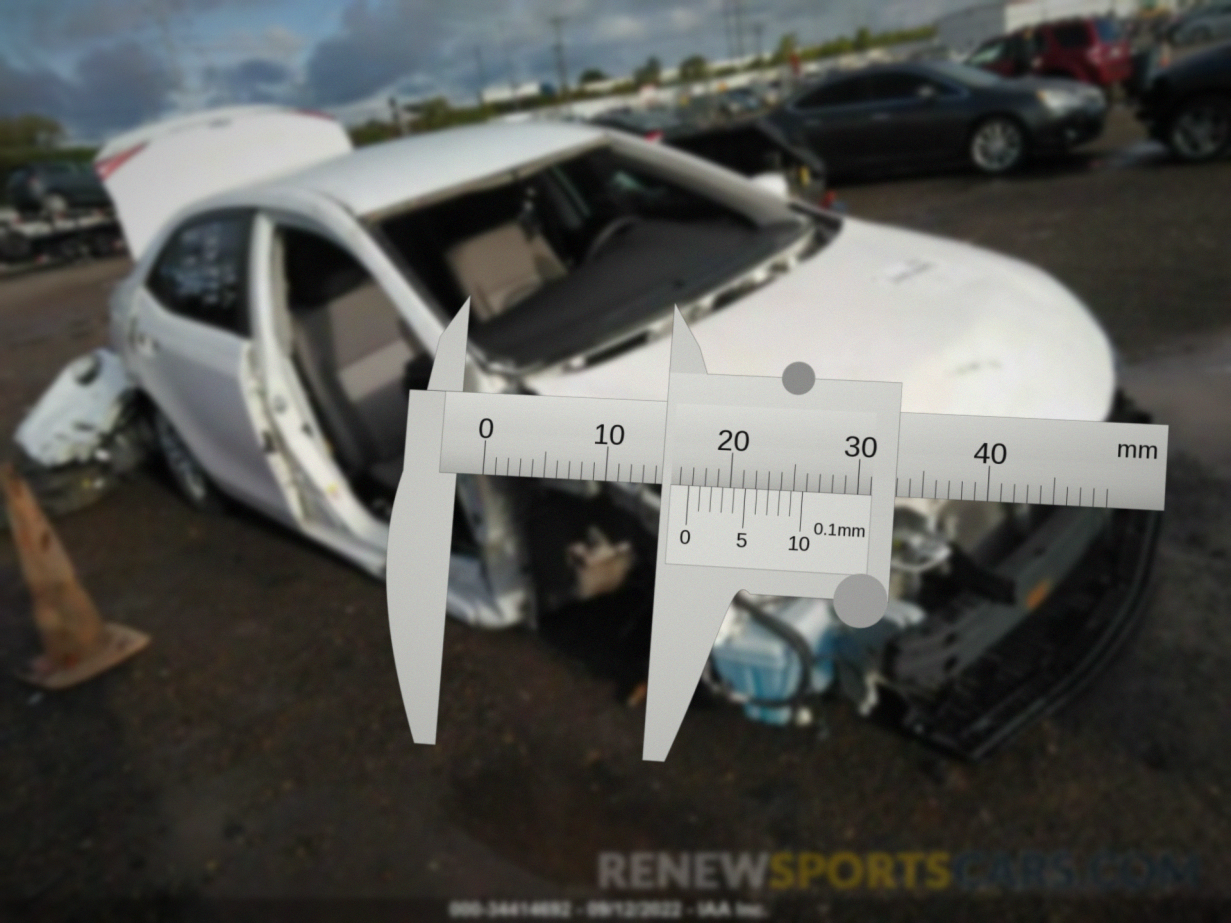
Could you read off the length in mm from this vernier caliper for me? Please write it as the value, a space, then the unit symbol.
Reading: 16.7 mm
